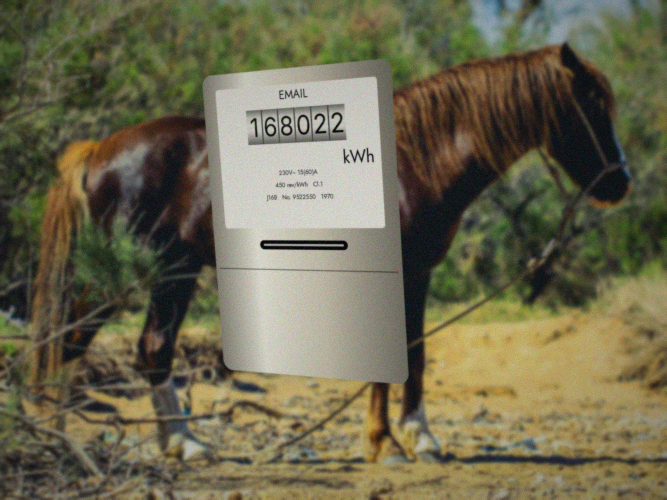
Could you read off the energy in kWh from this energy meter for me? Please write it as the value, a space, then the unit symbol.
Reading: 168022 kWh
